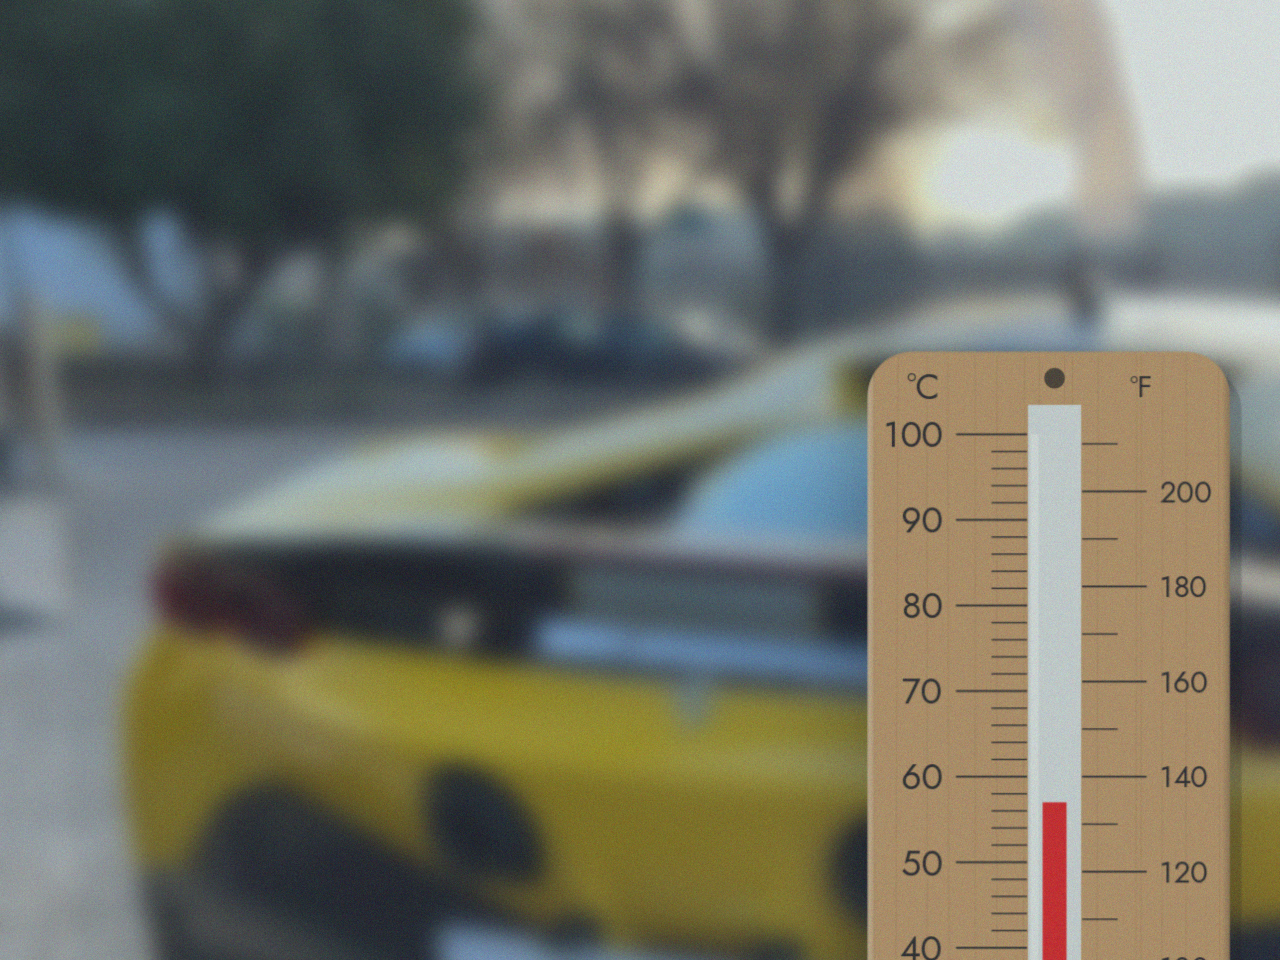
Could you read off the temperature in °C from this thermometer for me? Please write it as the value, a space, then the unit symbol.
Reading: 57 °C
